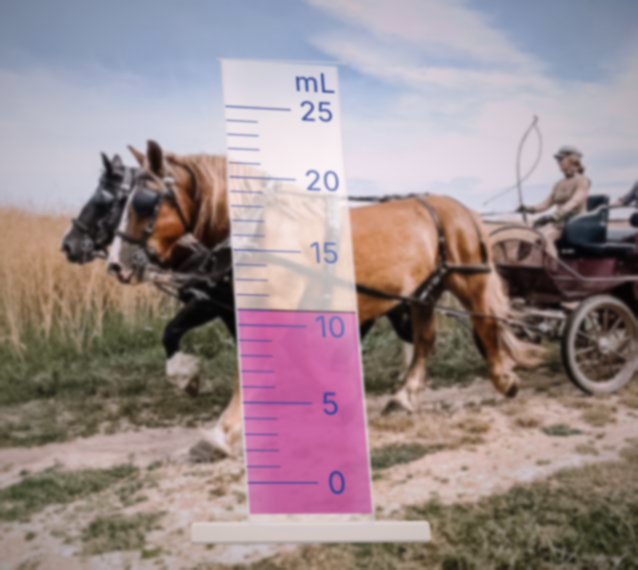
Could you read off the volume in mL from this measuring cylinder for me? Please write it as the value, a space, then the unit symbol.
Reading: 11 mL
